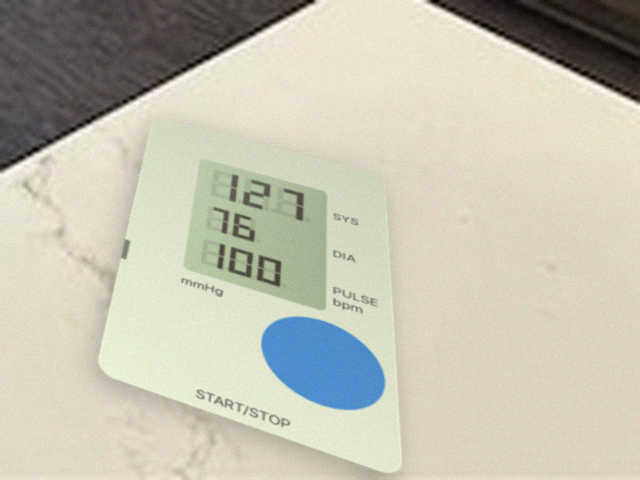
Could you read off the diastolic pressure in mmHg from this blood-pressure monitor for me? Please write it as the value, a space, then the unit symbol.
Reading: 76 mmHg
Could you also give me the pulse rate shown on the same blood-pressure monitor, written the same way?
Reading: 100 bpm
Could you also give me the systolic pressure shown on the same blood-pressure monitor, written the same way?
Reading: 127 mmHg
